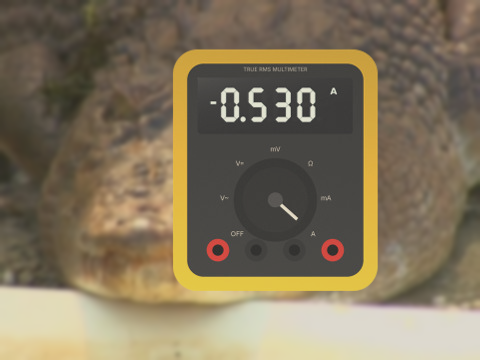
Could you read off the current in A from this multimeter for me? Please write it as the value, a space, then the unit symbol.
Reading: -0.530 A
